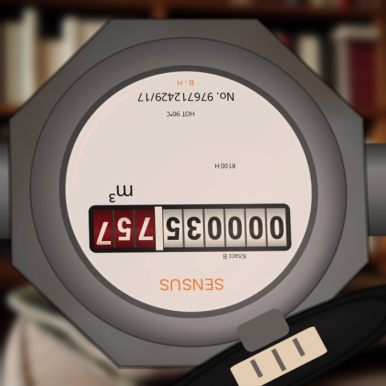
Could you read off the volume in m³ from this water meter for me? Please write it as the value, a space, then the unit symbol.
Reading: 35.757 m³
